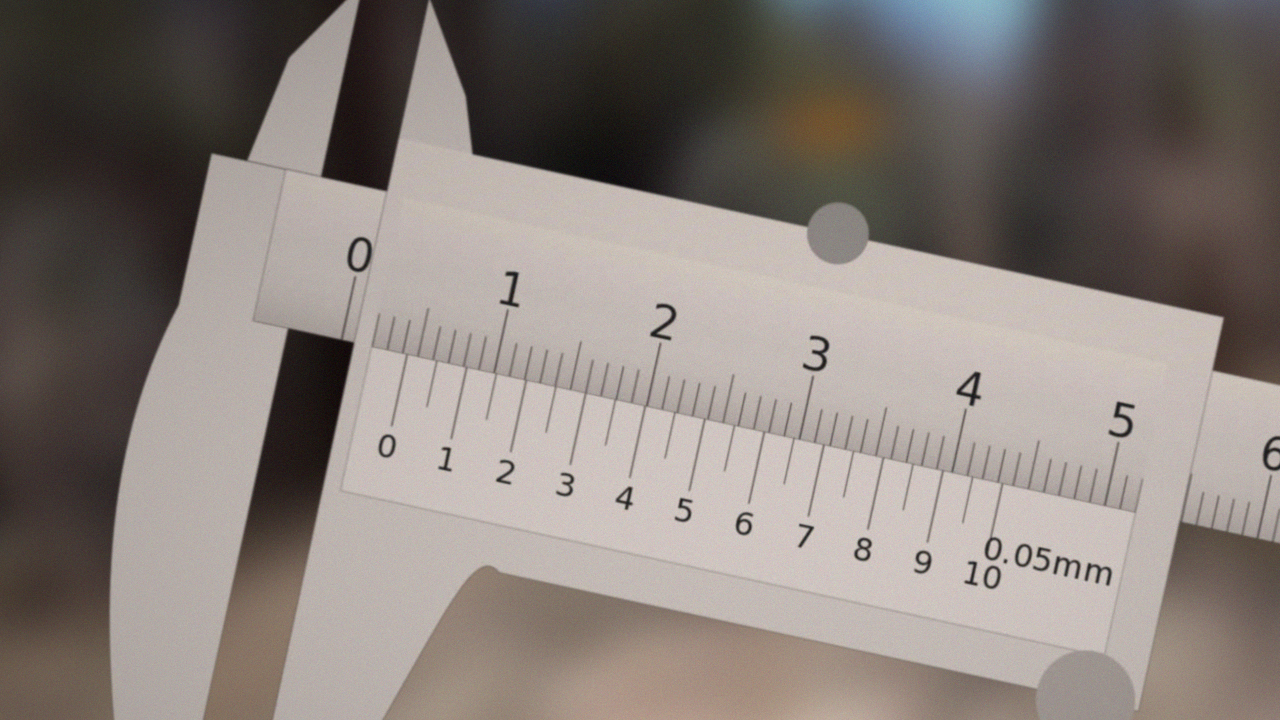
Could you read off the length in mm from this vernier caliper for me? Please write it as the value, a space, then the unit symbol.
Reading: 4.3 mm
